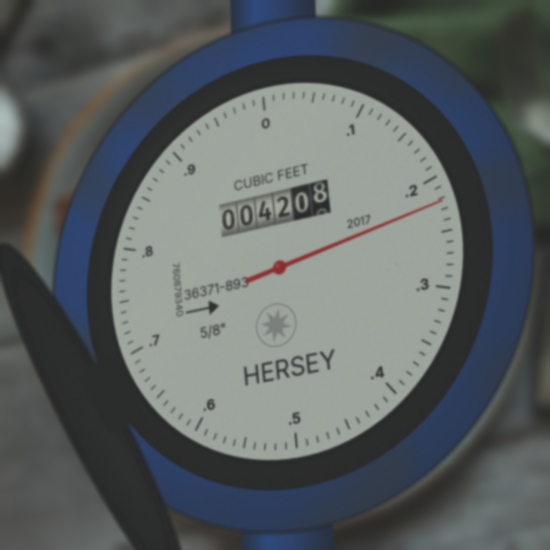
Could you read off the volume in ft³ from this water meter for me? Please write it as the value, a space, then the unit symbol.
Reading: 4208.22 ft³
